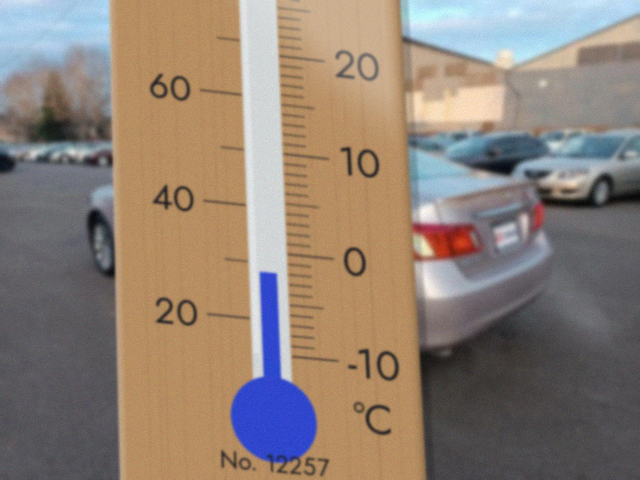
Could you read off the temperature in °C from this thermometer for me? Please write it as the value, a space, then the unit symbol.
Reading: -2 °C
